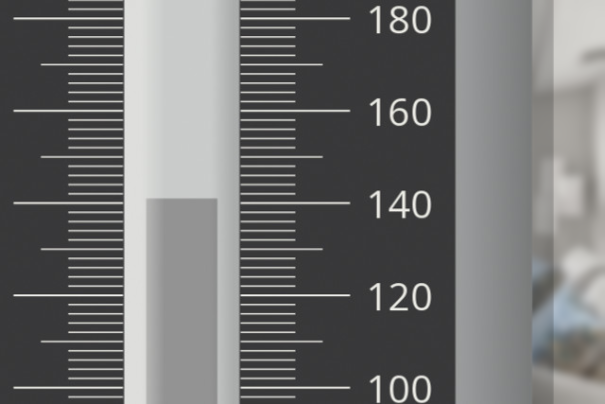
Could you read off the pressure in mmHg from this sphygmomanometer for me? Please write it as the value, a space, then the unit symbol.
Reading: 141 mmHg
